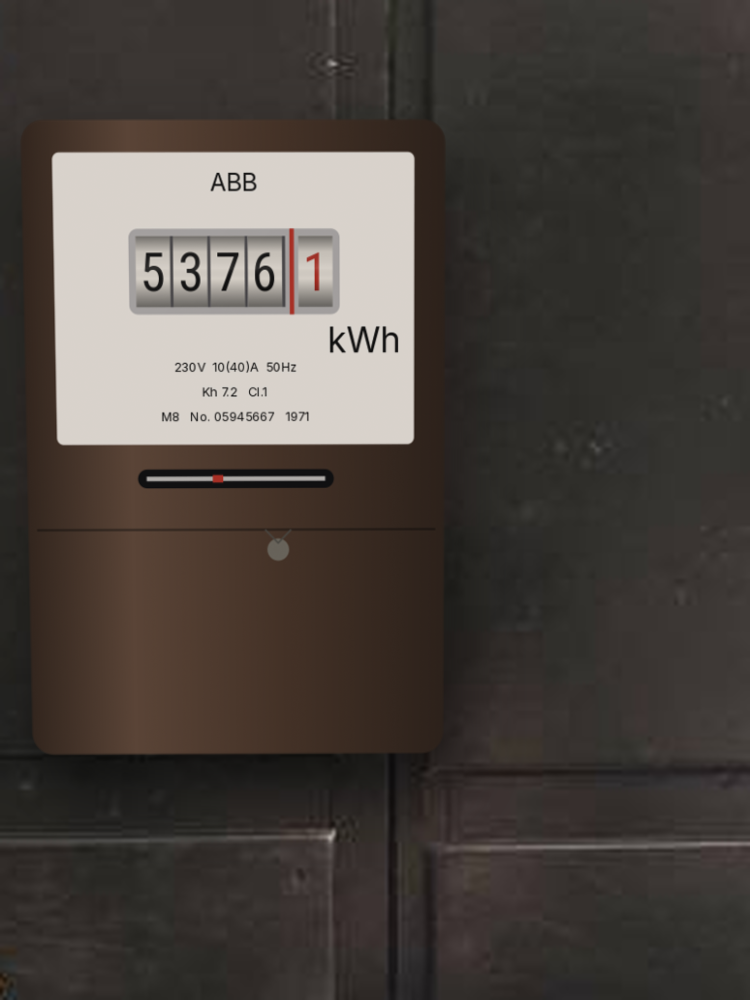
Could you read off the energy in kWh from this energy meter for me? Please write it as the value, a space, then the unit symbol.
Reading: 5376.1 kWh
